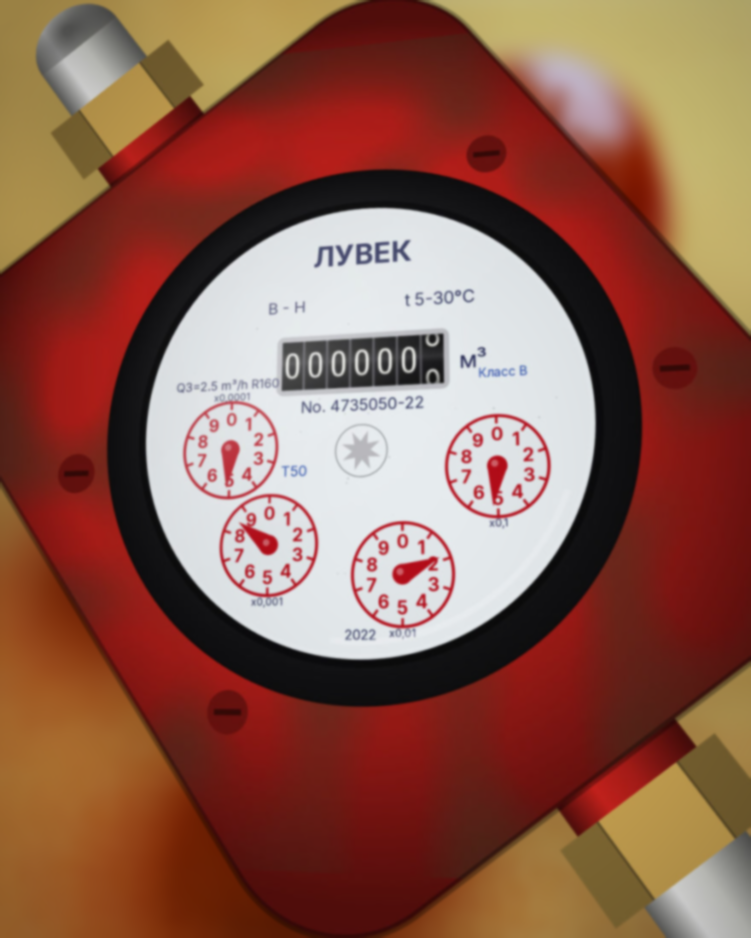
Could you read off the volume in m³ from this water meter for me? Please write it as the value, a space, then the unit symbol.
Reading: 8.5185 m³
